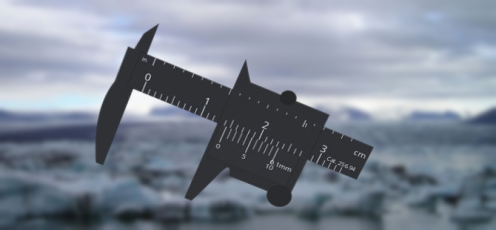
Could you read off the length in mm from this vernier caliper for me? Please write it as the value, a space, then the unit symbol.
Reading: 14.4 mm
